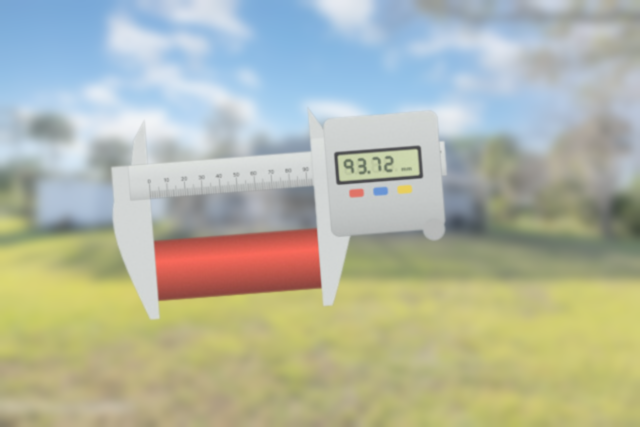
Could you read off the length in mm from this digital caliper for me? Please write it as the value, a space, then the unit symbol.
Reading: 93.72 mm
